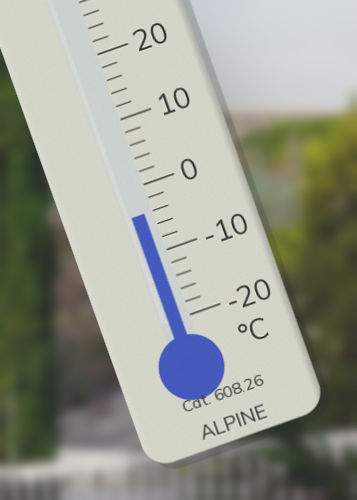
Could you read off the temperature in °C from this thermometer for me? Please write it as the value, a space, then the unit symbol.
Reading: -4 °C
